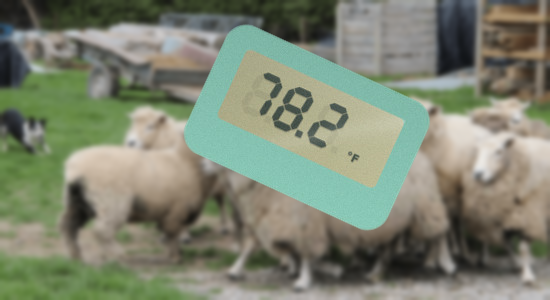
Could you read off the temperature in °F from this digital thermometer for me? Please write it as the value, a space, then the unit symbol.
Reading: 78.2 °F
